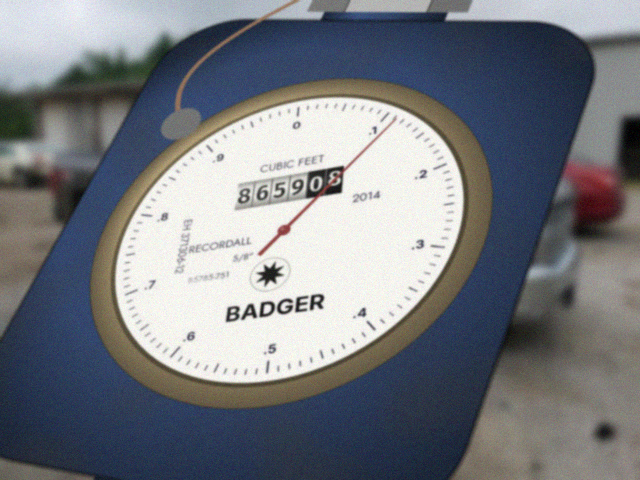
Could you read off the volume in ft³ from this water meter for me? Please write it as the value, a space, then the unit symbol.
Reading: 865908.11 ft³
